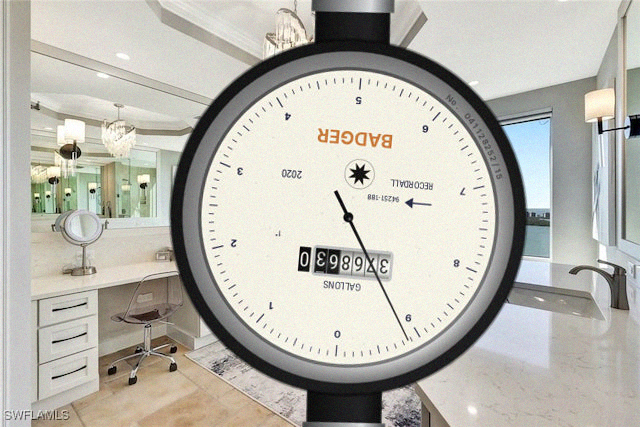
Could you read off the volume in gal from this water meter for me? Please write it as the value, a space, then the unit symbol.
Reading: 3768629.1 gal
